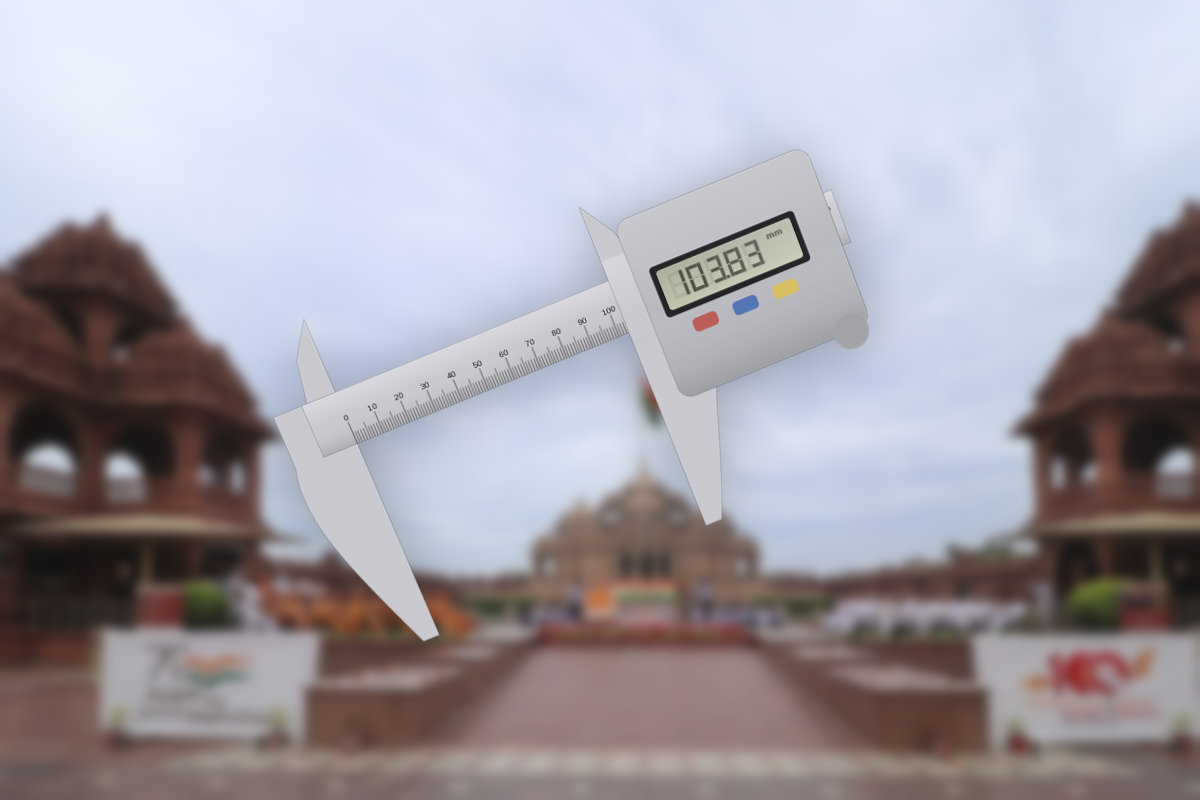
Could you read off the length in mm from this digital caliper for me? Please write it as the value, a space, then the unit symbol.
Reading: 103.83 mm
